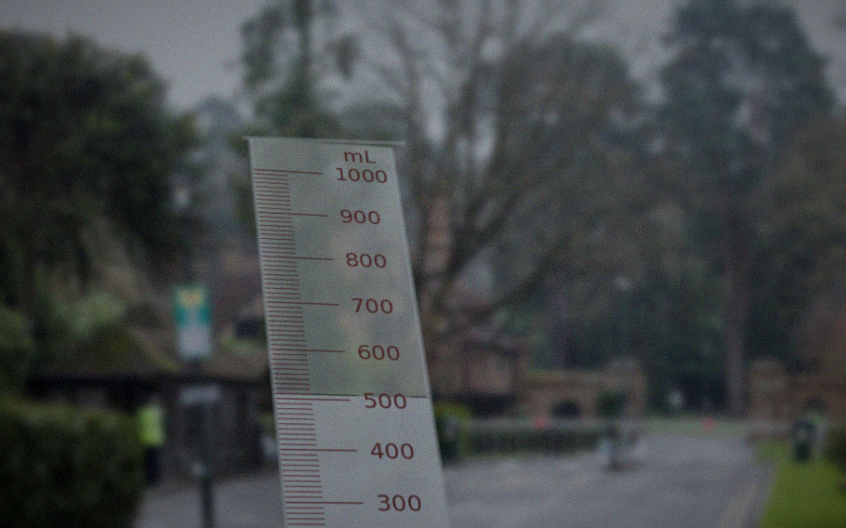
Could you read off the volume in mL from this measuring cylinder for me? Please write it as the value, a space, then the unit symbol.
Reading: 510 mL
